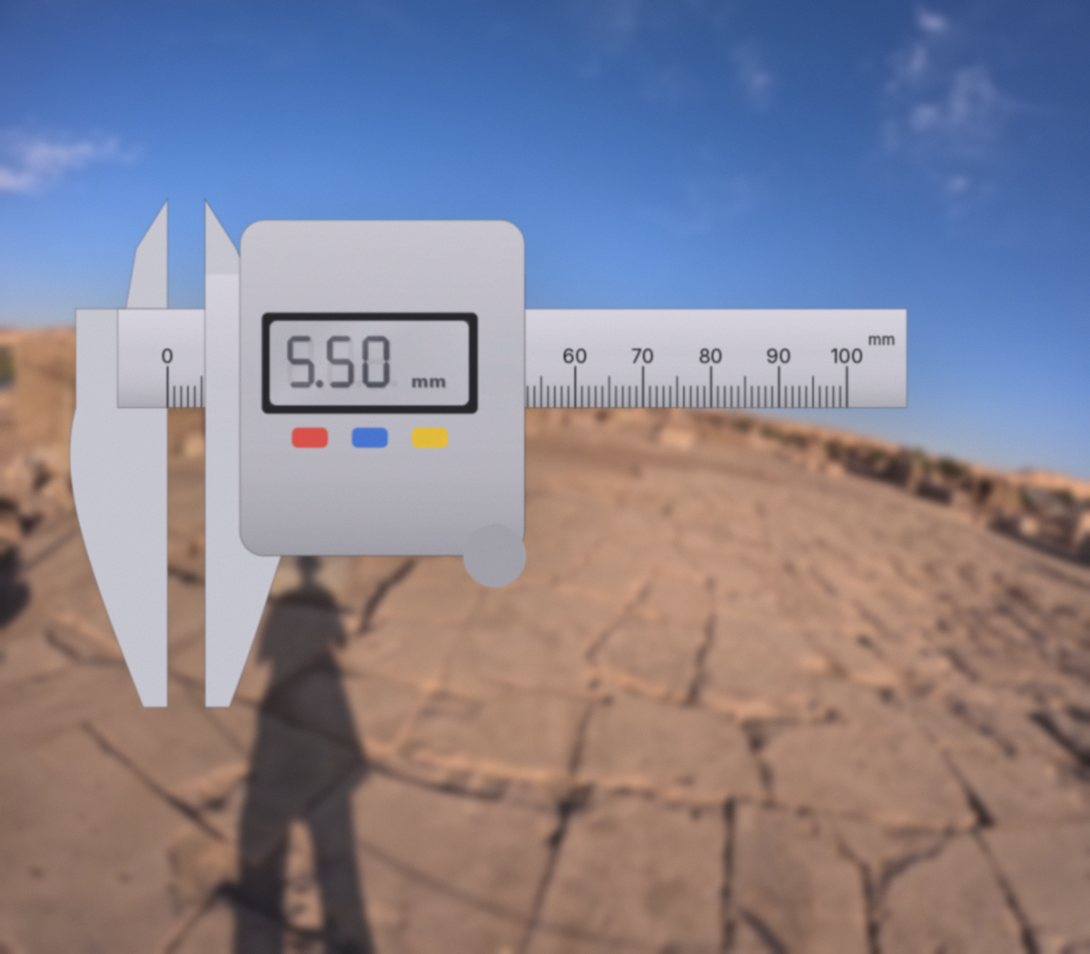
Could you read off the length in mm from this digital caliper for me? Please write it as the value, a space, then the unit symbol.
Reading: 5.50 mm
